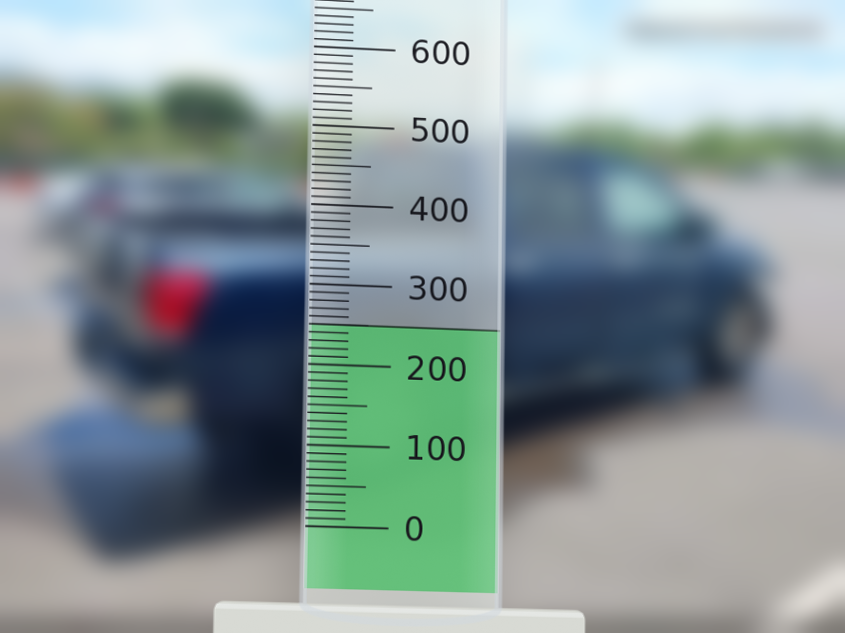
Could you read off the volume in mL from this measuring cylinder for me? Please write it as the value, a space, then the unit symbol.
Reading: 250 mL
